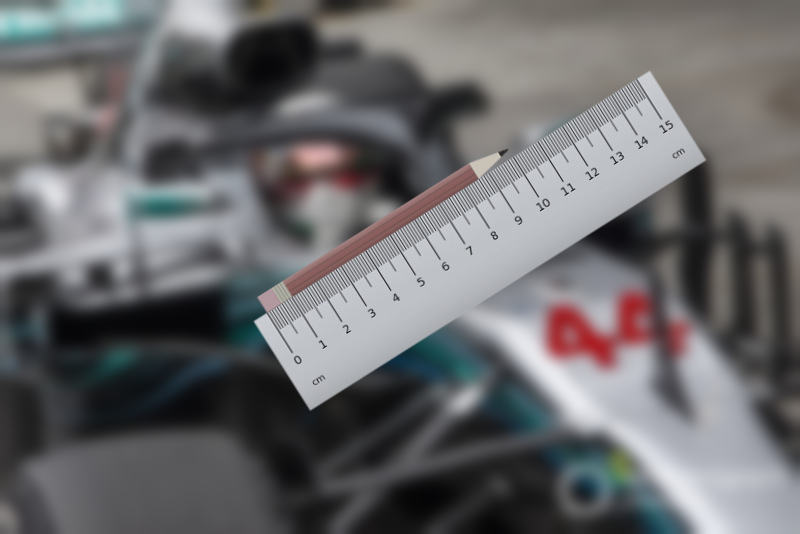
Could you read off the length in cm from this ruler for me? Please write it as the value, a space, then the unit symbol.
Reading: 10 cm
